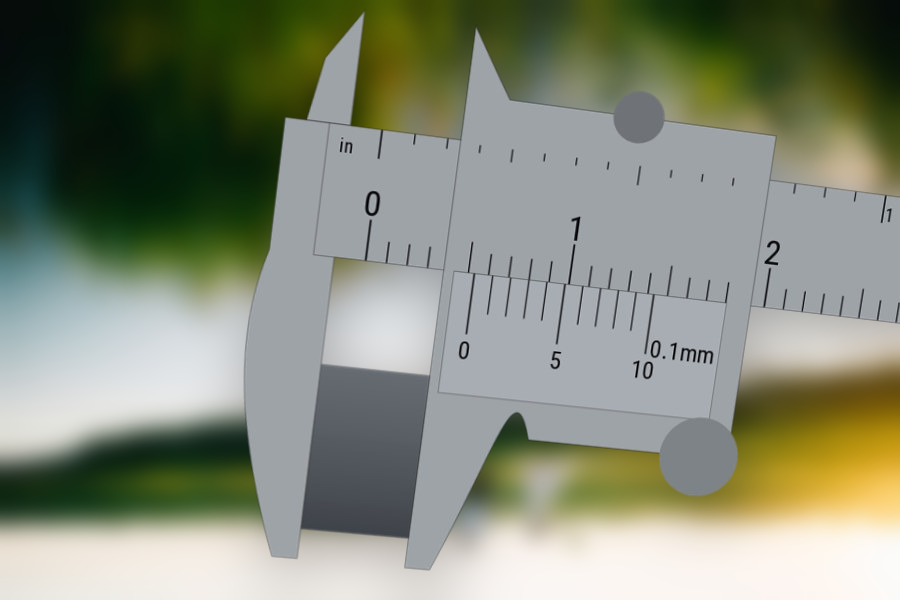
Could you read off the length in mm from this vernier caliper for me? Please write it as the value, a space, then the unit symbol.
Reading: 5.3 mm
